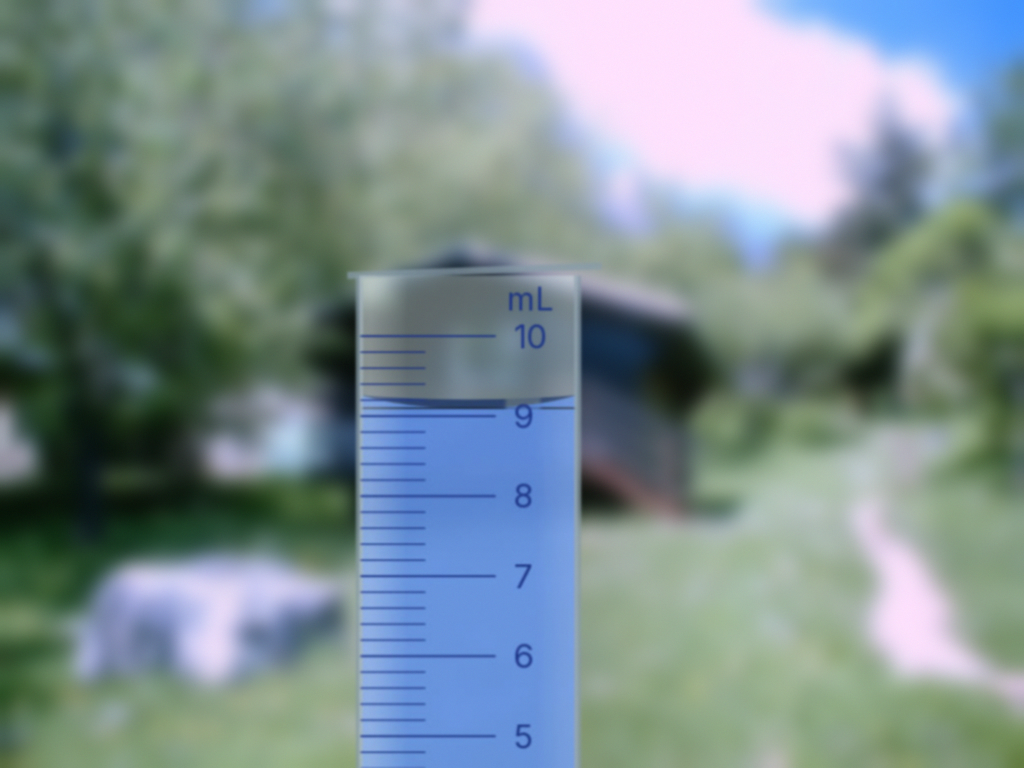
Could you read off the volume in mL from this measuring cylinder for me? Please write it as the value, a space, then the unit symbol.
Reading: 9.1 mL
